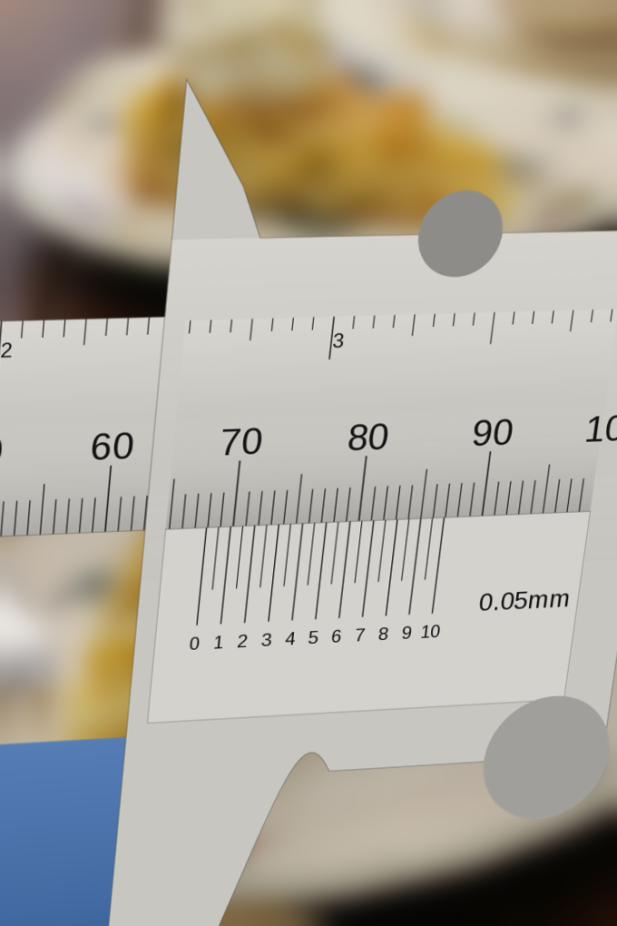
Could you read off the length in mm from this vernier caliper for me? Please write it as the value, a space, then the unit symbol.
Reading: 67.9 mm
